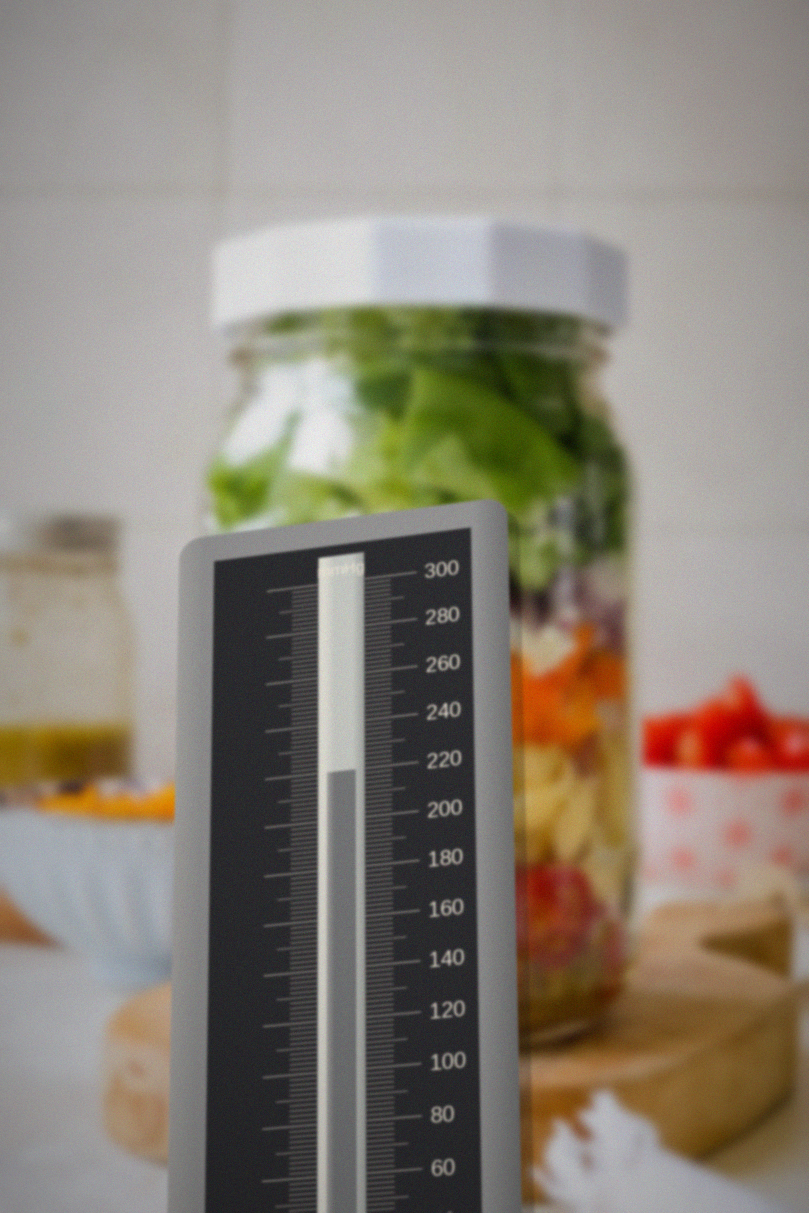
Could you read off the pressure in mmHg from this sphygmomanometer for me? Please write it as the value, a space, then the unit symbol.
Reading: 220 mmHg
